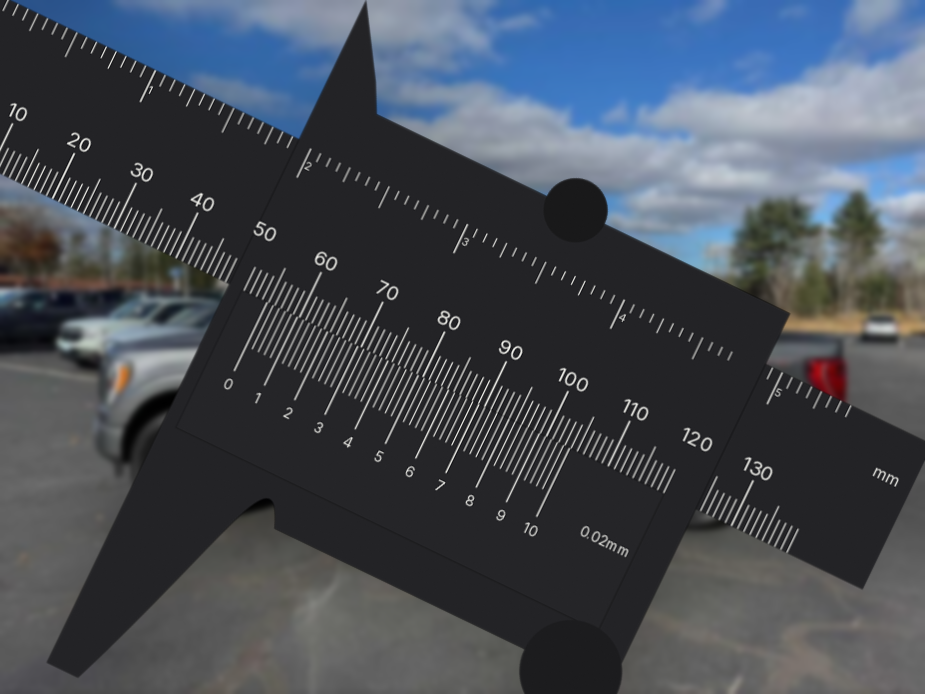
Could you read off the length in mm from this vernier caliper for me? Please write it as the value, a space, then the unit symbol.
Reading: 54.8 mm
